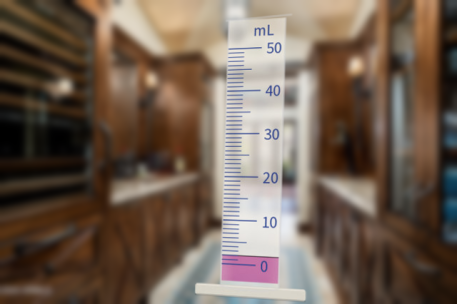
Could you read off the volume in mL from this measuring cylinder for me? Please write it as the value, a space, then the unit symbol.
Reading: 2 mL
